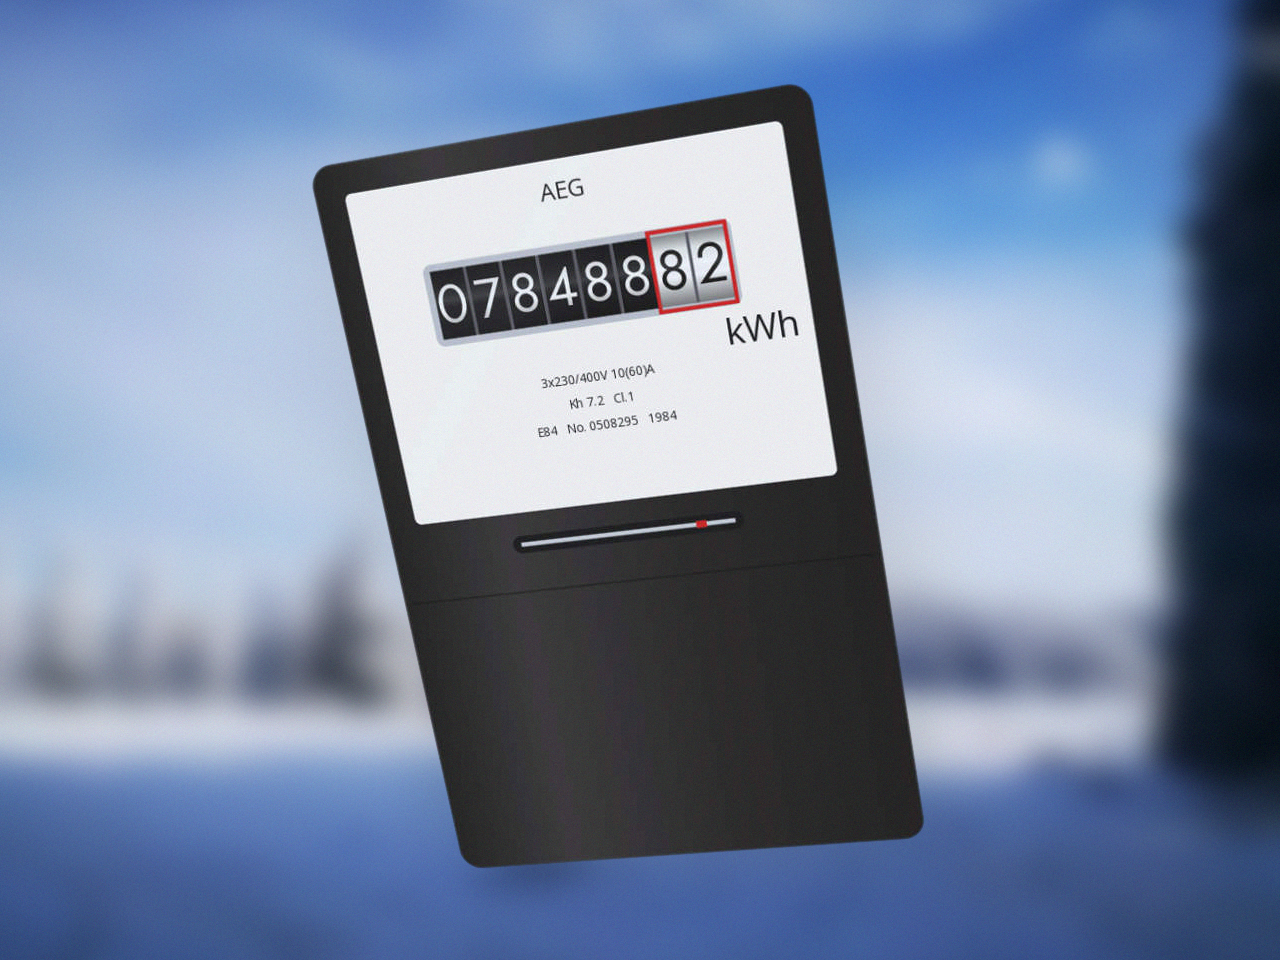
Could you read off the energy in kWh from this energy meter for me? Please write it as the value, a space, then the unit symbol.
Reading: 78488.82 kWh
